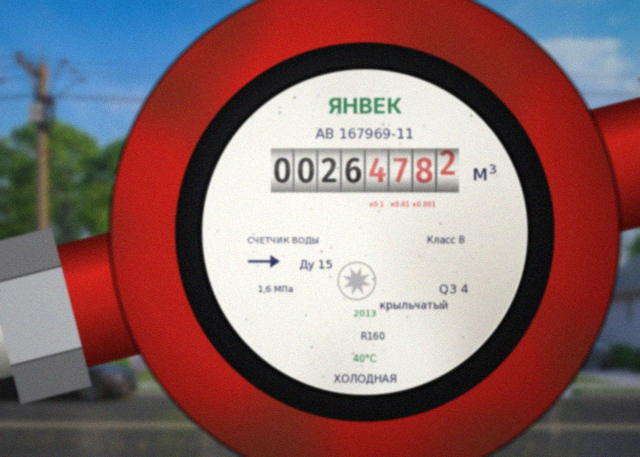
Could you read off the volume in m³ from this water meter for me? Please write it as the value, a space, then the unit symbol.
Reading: 26.4782 m³
